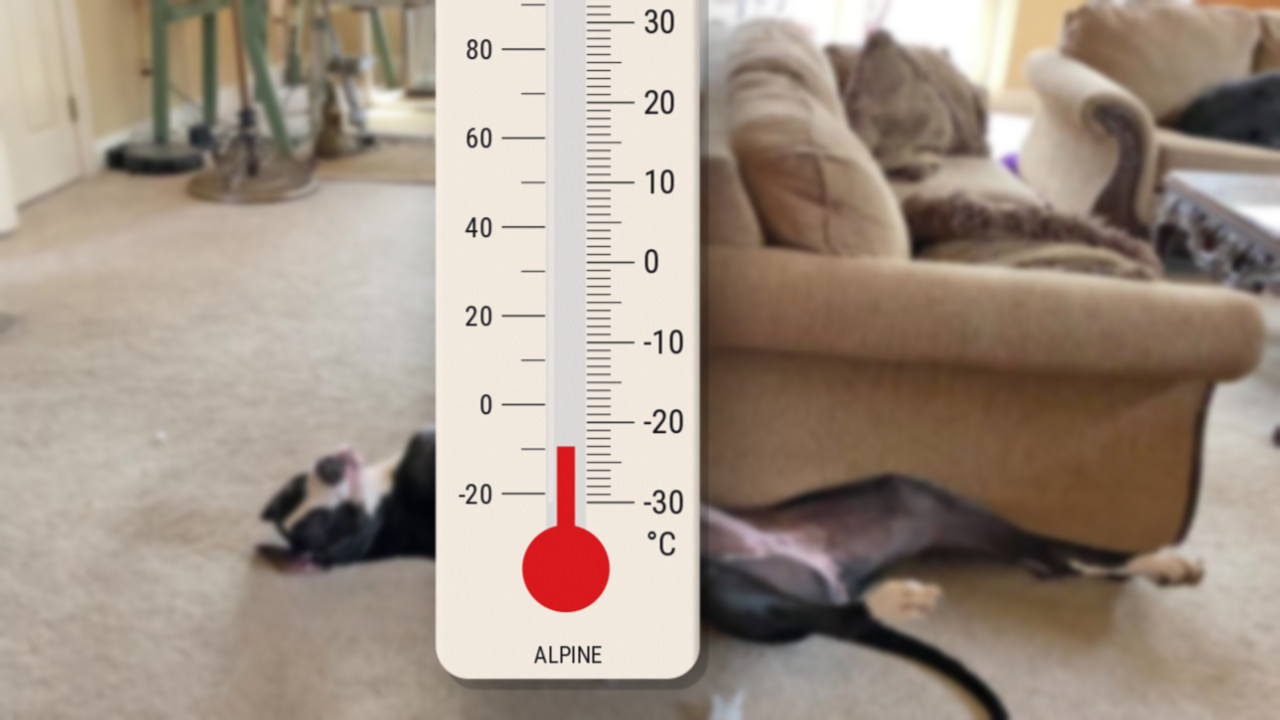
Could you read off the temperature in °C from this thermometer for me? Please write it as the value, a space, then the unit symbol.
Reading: -23 °C
